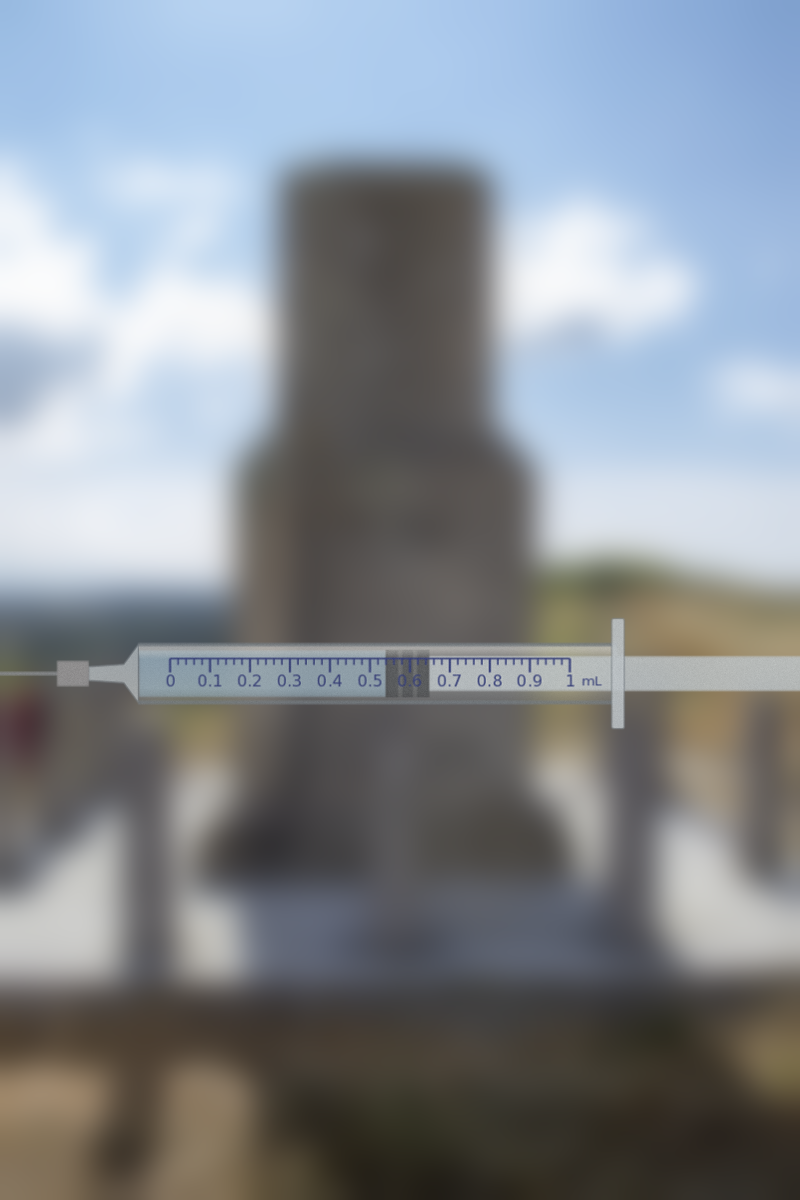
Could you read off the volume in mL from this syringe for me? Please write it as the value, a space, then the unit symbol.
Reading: 0.54 mL
